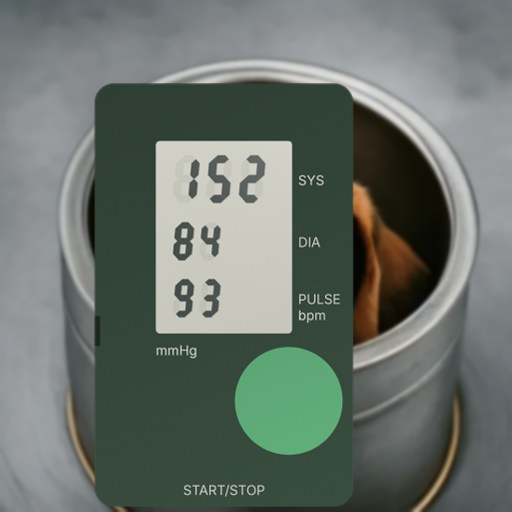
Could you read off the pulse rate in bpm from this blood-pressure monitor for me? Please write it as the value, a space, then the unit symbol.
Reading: 93 bpm
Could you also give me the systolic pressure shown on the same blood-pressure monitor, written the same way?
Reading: 152 mmHg
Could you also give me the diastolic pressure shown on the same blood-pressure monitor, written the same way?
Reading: 84 mmHg
